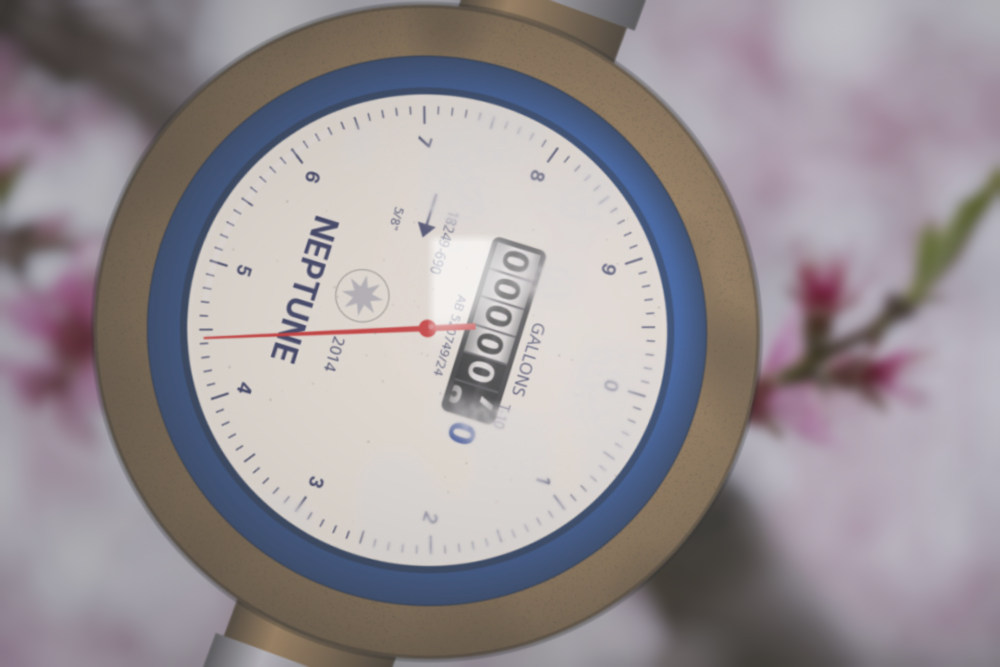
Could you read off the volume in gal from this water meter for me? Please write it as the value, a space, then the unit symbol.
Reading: 74.4 gal
